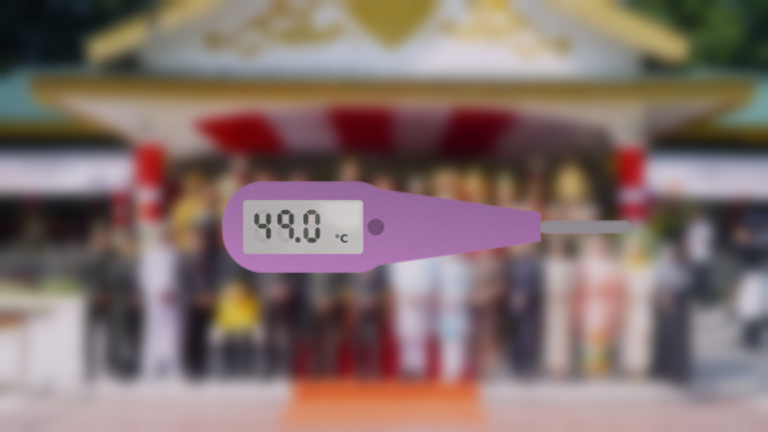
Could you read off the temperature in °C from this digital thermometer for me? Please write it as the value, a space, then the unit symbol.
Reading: 49.0 °C
